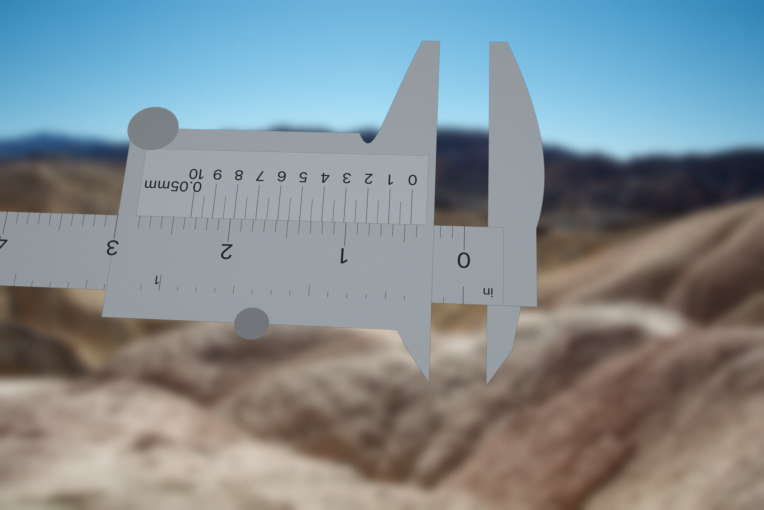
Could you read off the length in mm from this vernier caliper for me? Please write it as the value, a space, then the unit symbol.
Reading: 4.5 mm
